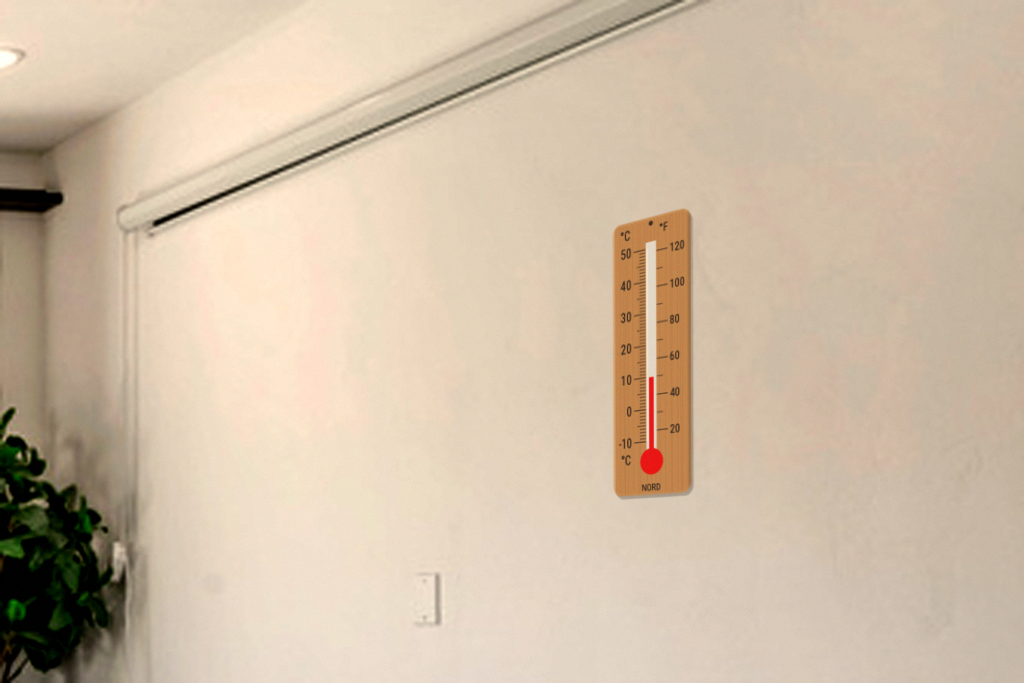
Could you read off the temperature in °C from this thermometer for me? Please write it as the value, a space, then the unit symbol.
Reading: 10 °C
